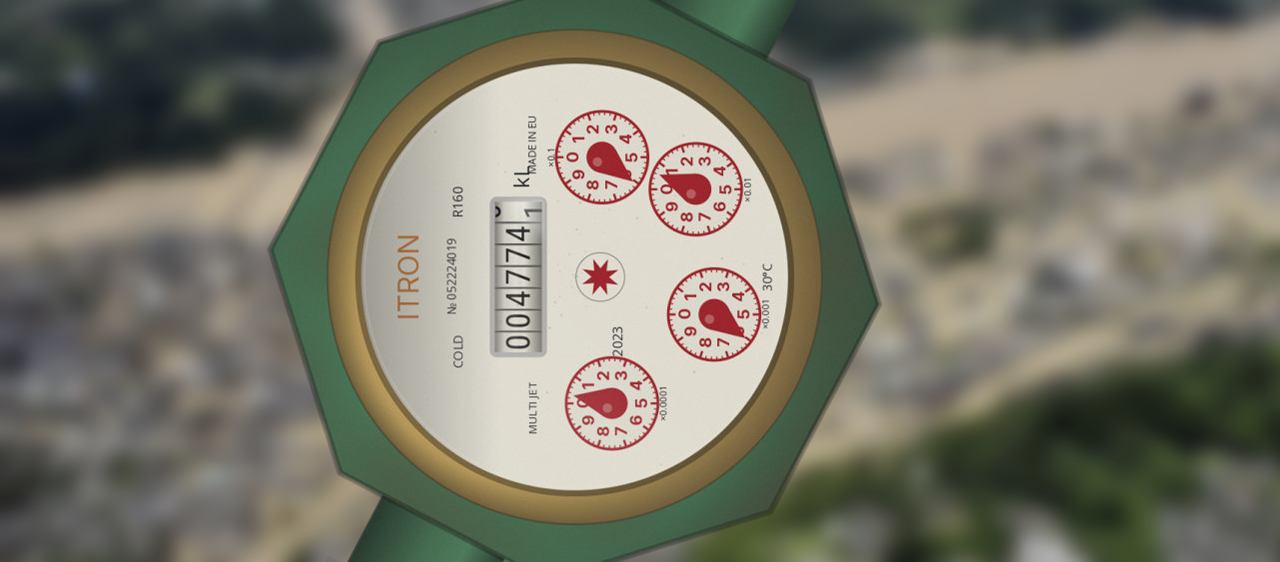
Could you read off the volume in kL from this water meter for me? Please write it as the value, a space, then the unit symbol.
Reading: 47740.6060 kL
